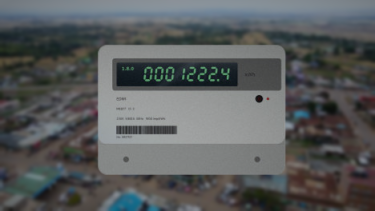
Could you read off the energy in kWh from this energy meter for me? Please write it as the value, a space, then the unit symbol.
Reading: 1222.4 kWh
